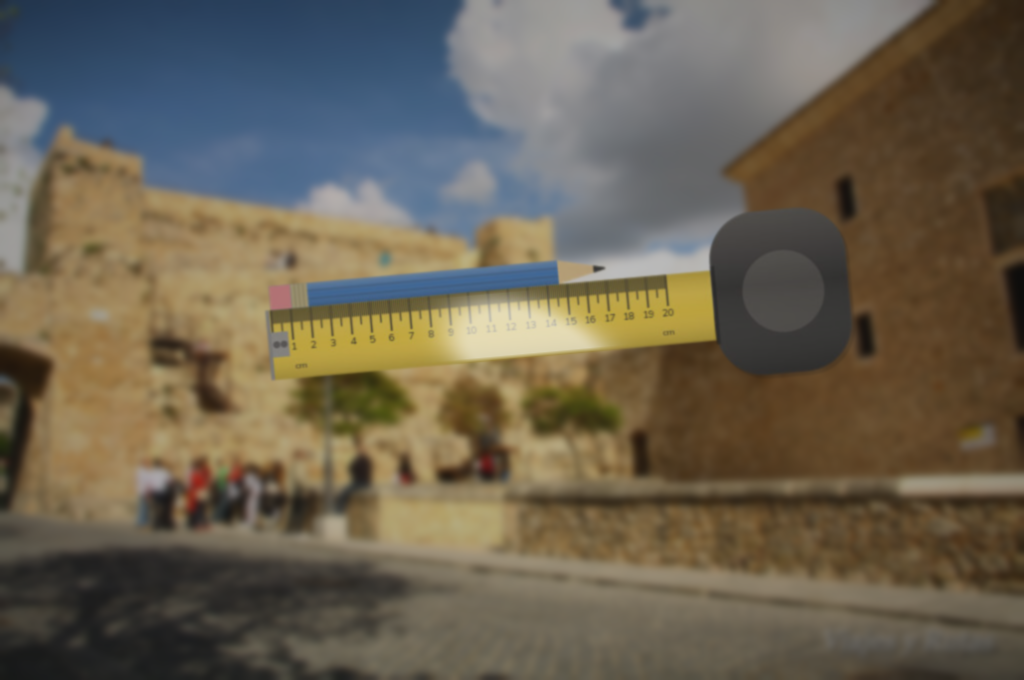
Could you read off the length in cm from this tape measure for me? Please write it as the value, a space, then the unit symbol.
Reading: 17 cm
